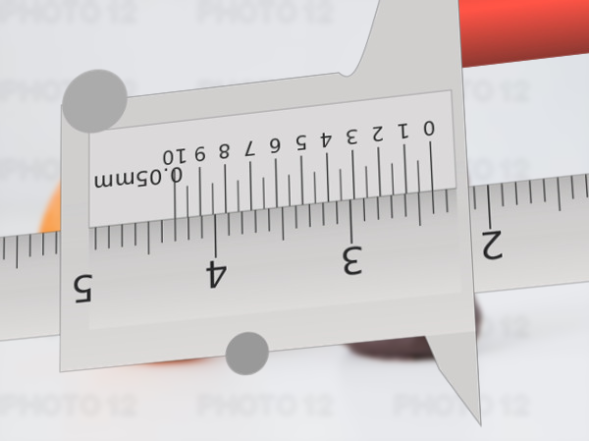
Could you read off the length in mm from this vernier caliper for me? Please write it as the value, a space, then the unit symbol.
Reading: 24.0 mm
